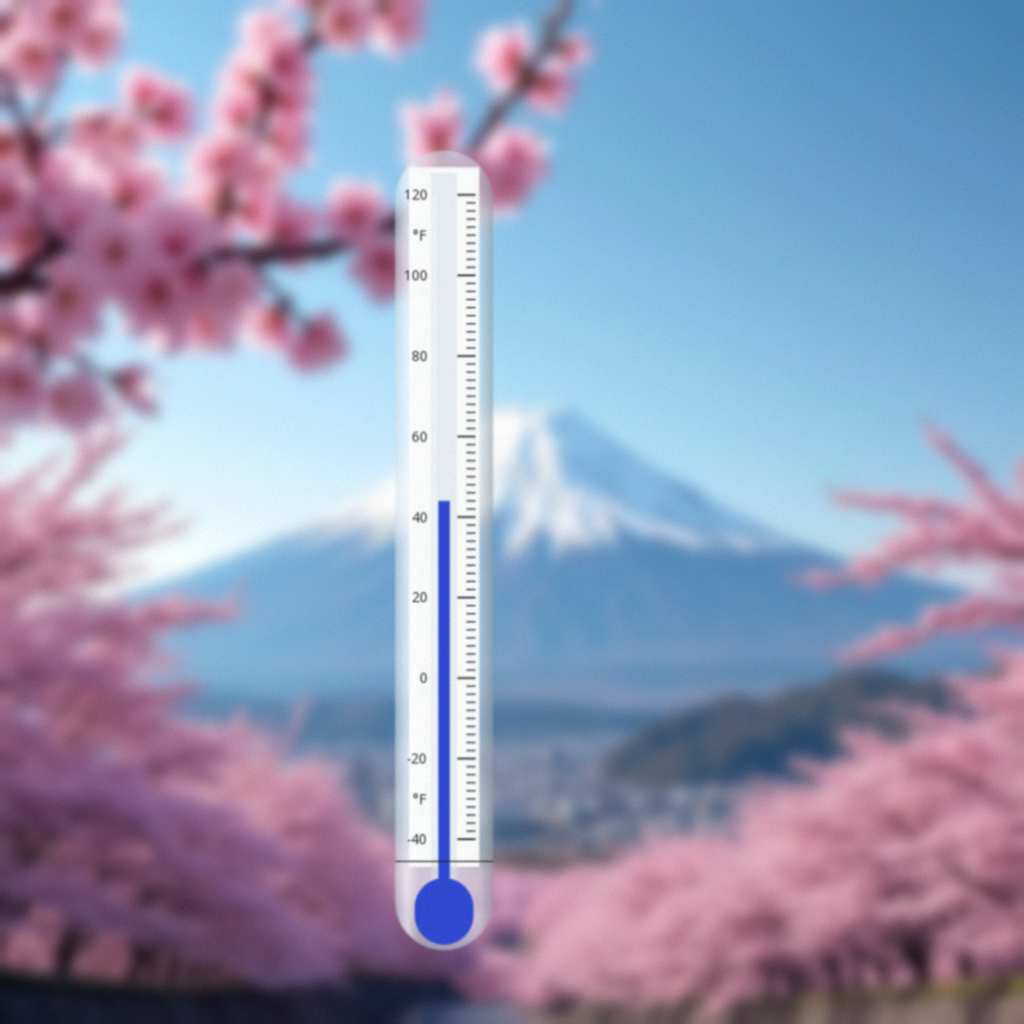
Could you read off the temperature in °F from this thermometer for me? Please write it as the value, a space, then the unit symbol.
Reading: 44 °F
